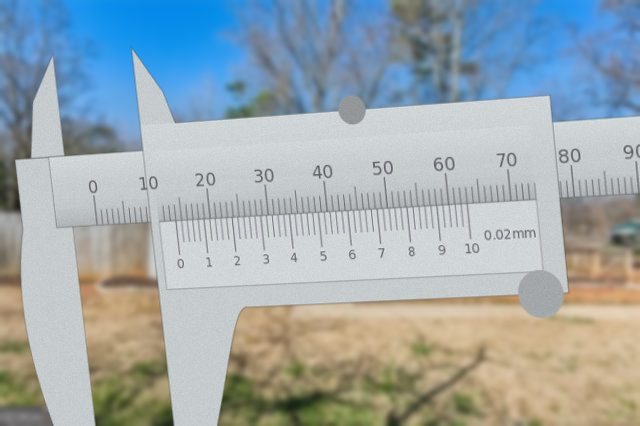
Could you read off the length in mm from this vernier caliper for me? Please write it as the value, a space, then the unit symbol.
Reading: 14.0 mm
